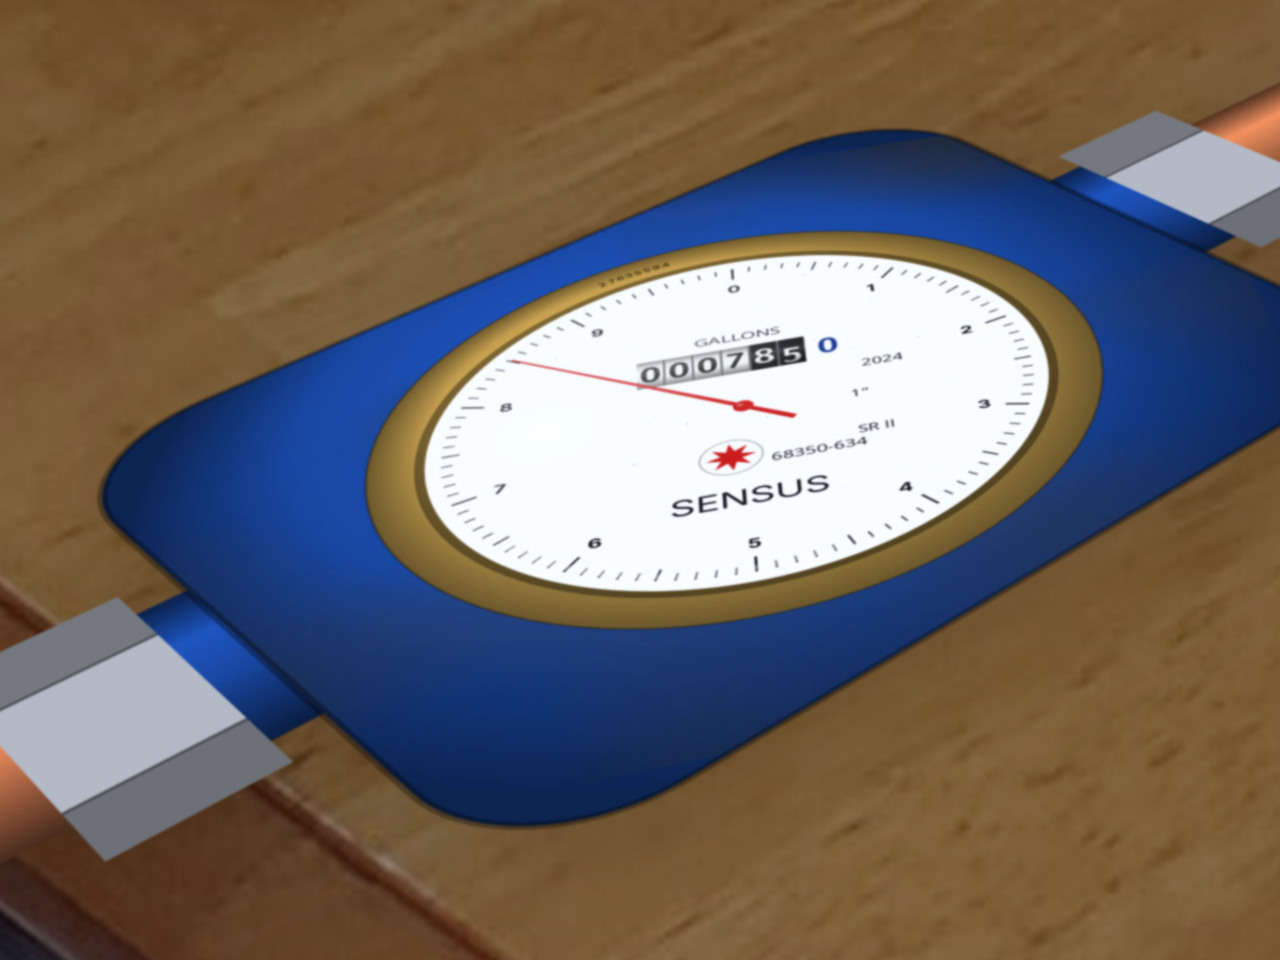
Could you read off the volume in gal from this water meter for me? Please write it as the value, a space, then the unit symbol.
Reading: 7848.5 gal
